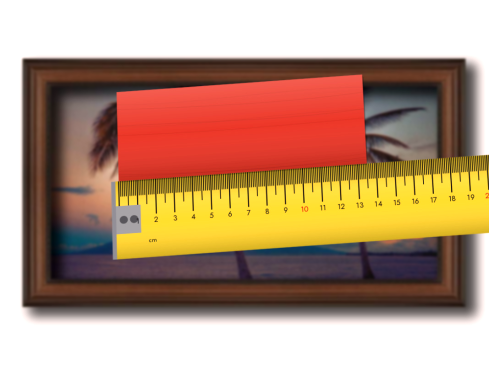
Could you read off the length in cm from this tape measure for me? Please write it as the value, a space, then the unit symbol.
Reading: 13.5 cm
